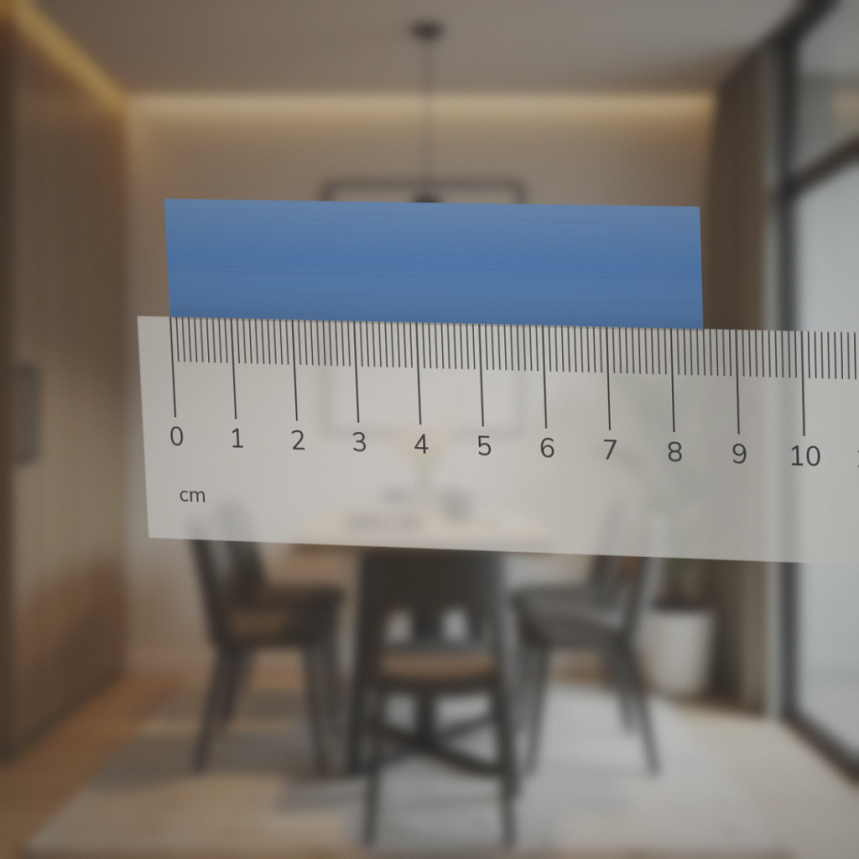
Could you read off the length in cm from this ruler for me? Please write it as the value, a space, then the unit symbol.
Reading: 8.5 cm
